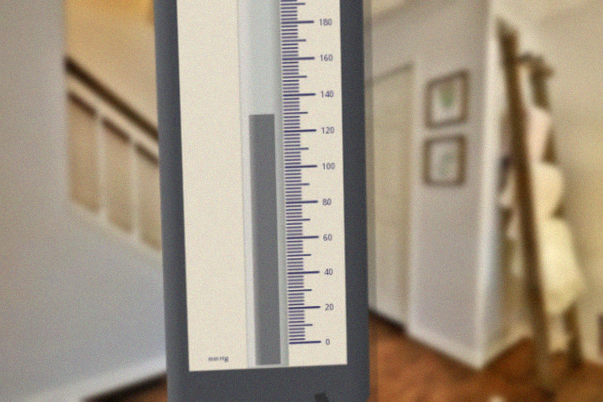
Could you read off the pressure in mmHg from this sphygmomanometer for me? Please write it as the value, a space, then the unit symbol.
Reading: 130 mmHg
